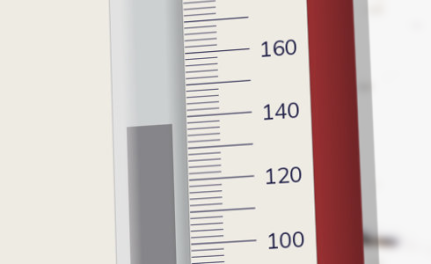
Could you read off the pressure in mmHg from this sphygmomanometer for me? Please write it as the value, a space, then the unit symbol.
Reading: 138 mmHg
